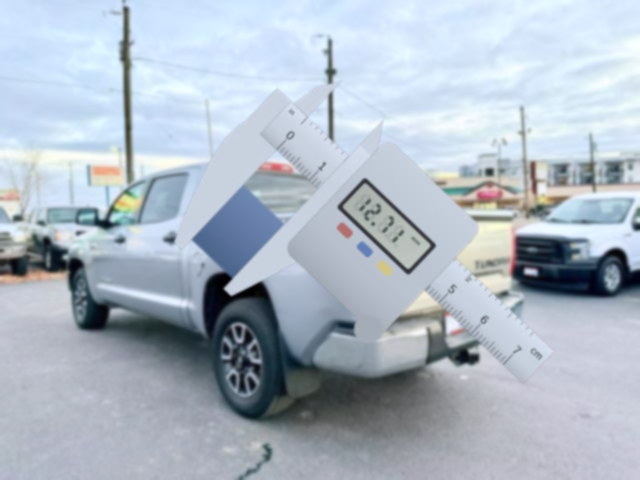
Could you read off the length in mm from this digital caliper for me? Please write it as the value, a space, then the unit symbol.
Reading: 12.71 mm
